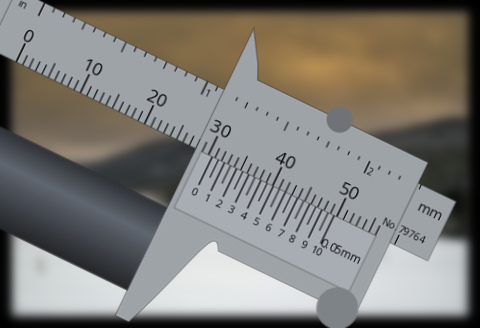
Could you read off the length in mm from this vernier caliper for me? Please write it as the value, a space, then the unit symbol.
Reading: 30.6 mm
